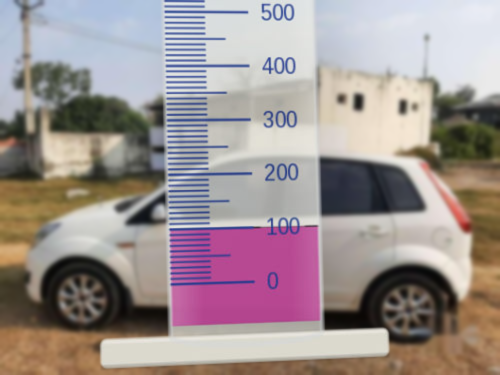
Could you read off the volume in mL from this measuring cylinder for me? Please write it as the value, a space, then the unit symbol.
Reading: 100 mL
